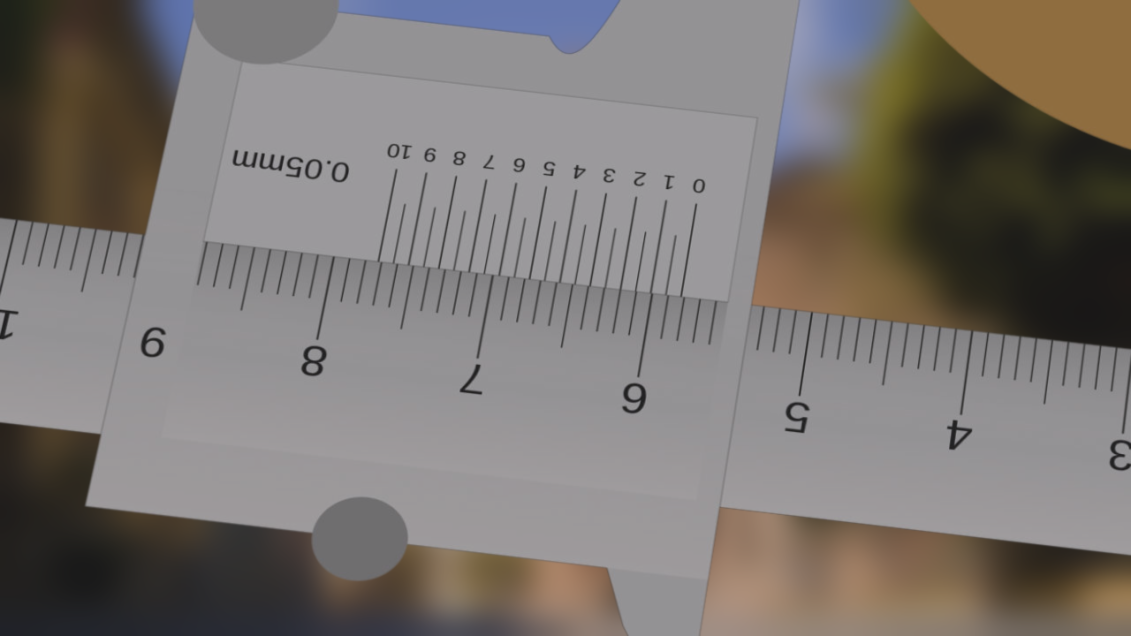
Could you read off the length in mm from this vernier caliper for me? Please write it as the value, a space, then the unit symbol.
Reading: 58.2 mm
